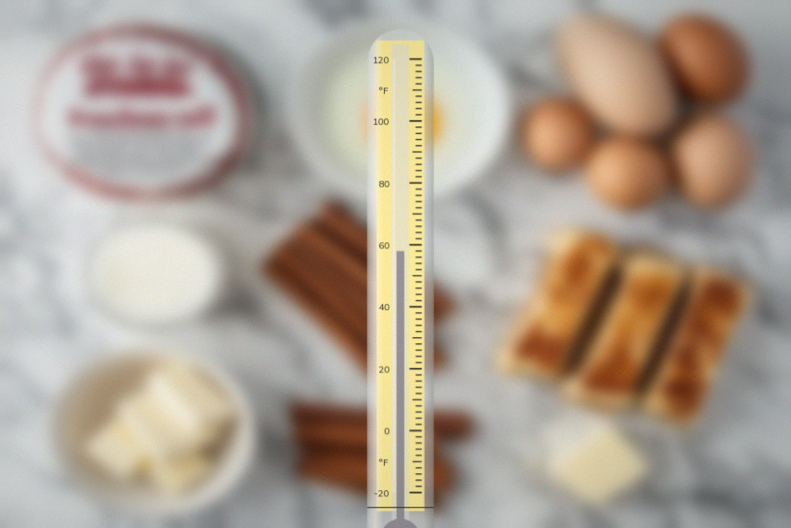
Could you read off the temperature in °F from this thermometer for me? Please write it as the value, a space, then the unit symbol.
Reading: 58 °F
